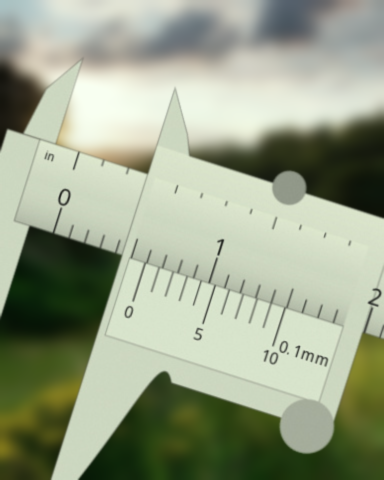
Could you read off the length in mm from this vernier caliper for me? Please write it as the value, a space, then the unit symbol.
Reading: 5.9 mm
